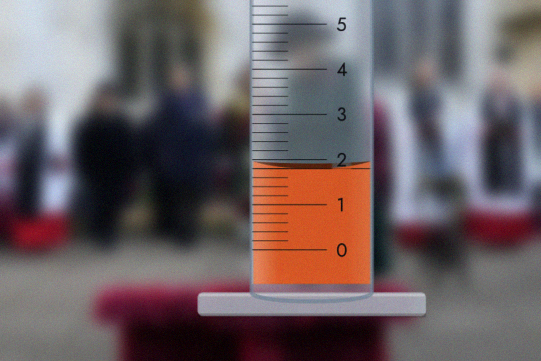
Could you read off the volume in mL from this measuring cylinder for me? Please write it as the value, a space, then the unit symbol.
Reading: 1.8 mL
